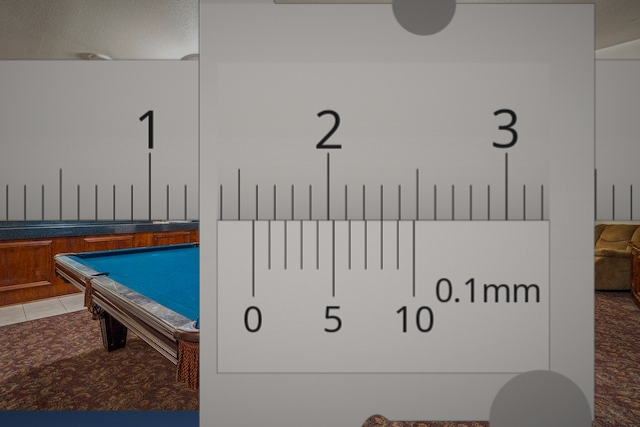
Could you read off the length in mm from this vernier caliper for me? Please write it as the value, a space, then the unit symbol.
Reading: 15.8 mm
